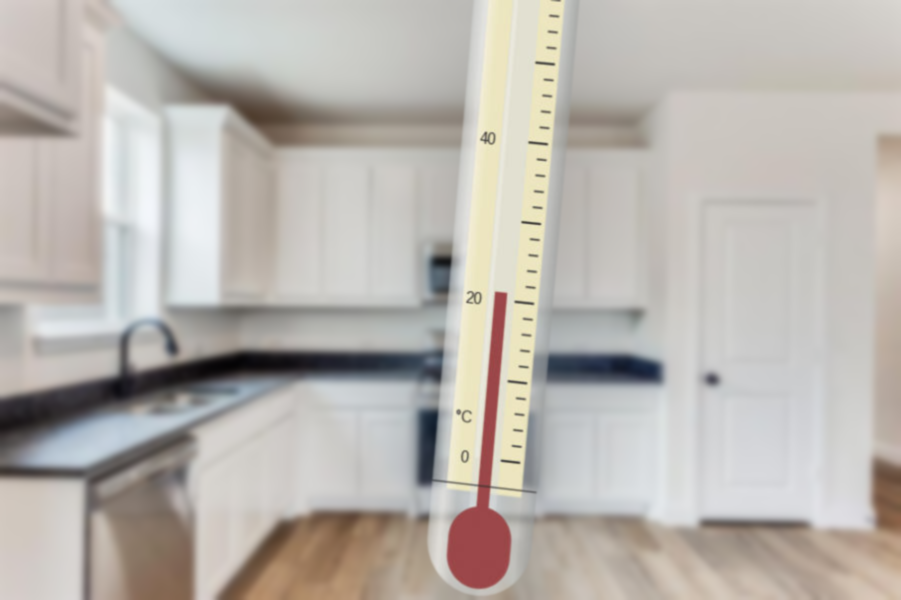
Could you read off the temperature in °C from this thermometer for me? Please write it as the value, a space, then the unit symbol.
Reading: 21 °C
